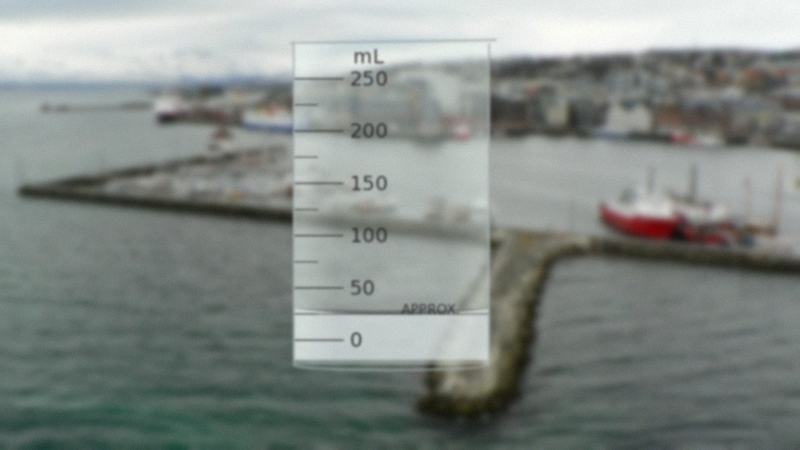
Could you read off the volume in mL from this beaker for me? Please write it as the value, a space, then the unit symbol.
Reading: 25 mL
